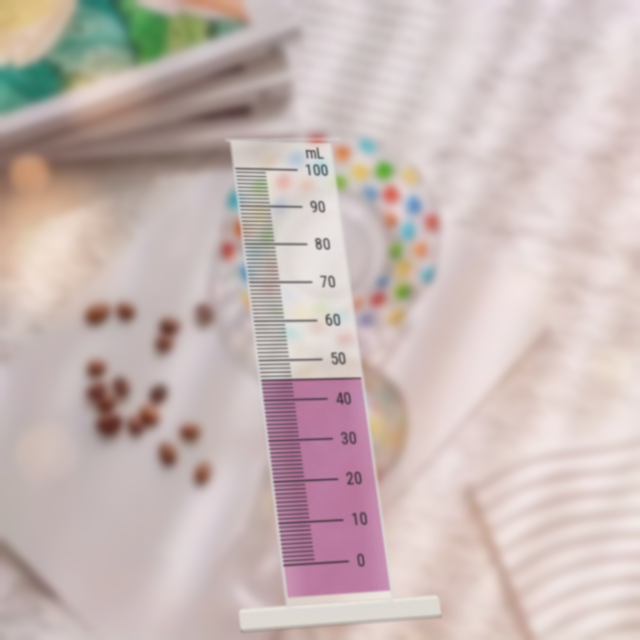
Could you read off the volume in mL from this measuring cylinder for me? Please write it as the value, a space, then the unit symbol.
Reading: 45 mL
